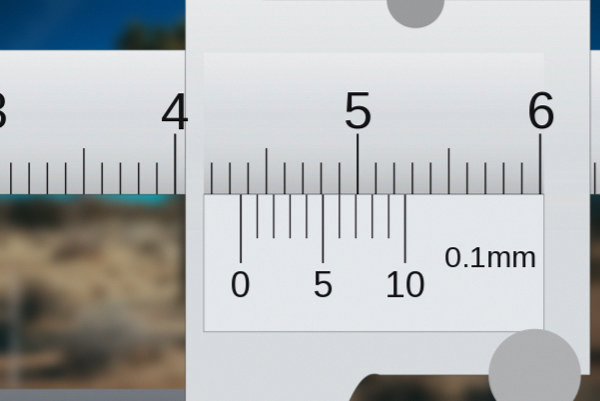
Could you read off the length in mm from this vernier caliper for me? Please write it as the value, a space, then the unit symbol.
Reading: 43.6 mm
